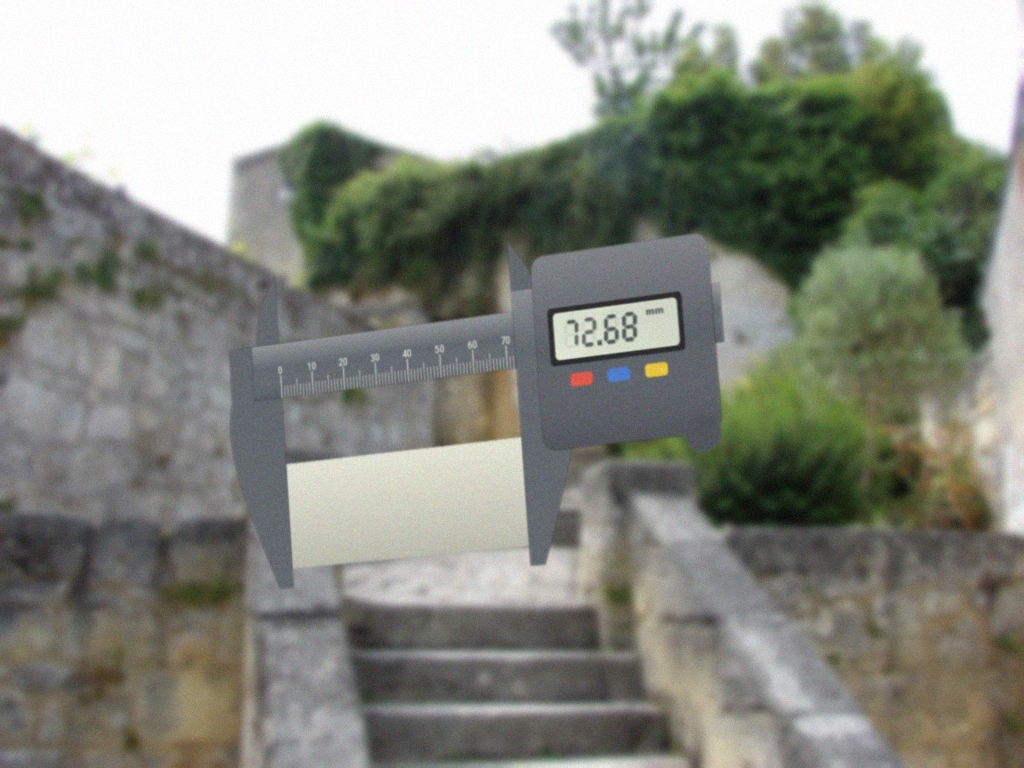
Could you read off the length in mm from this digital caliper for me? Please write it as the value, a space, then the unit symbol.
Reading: 72.68 mm
